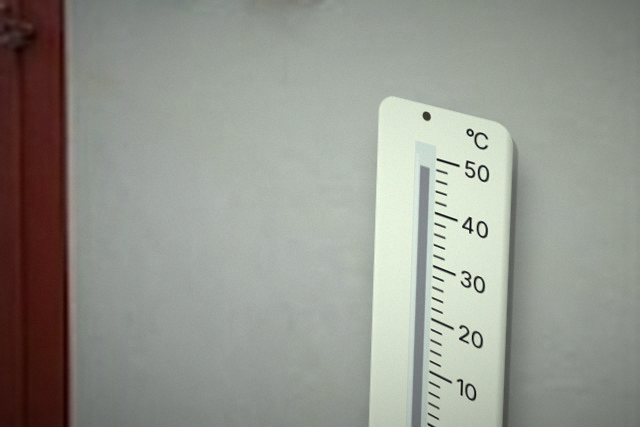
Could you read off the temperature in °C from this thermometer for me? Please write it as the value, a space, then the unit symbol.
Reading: 48 °C
